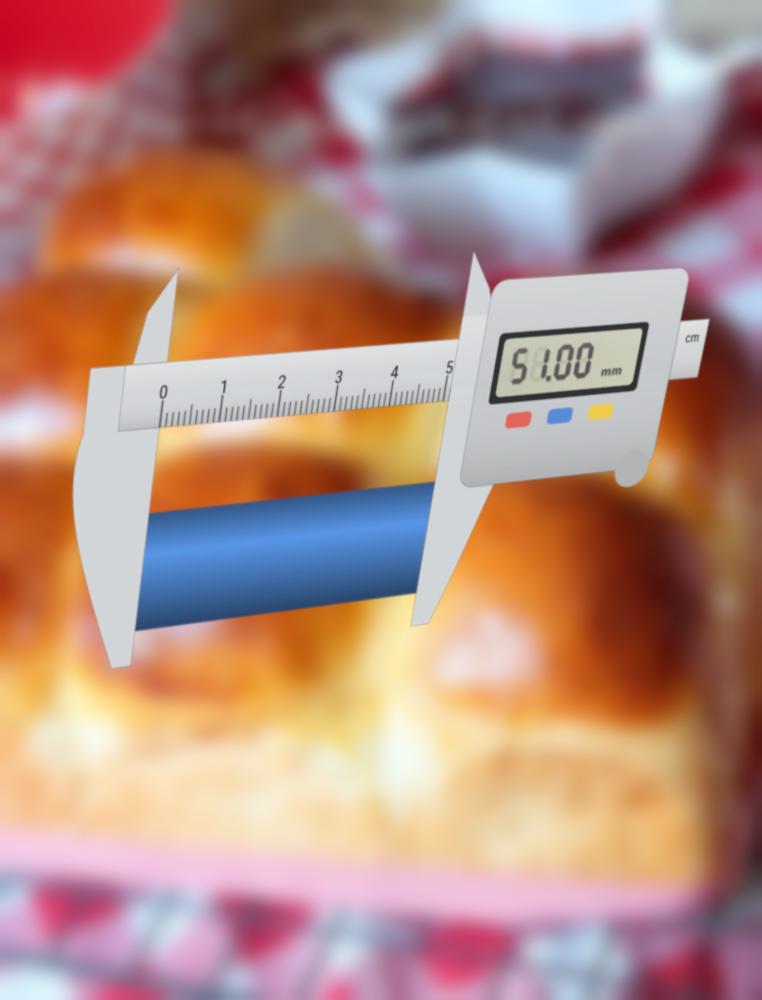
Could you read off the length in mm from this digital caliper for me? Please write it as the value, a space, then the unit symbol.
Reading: 51.00 mm
